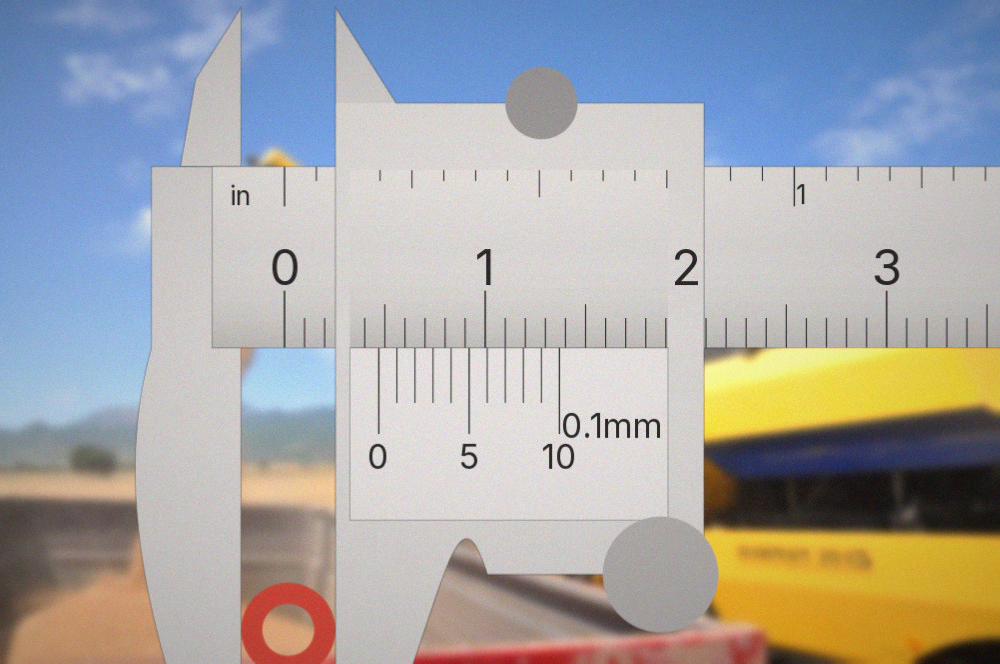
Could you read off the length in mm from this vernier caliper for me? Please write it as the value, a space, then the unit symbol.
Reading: 4.7 mm
